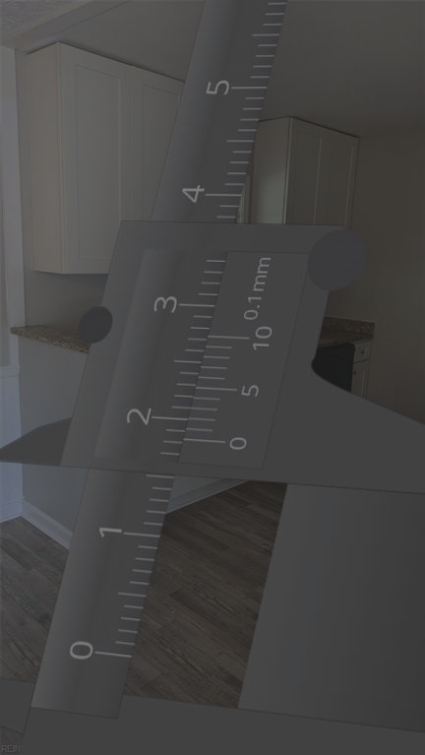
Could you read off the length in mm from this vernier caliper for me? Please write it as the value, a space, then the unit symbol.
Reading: 18.3 mm
